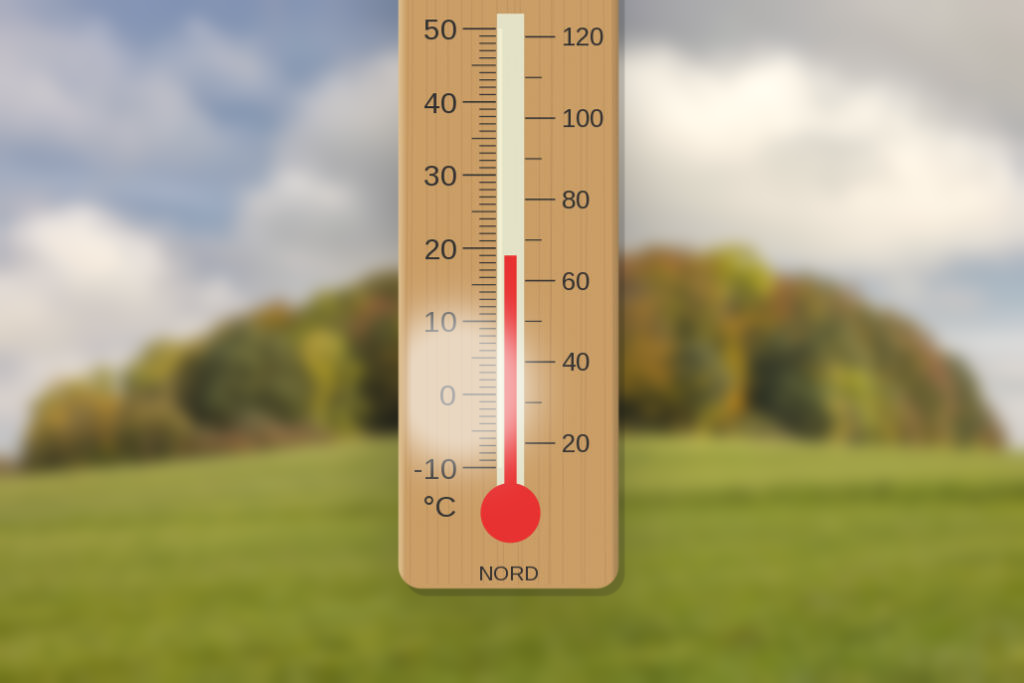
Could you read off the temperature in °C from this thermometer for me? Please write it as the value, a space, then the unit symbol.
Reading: 19 °C
